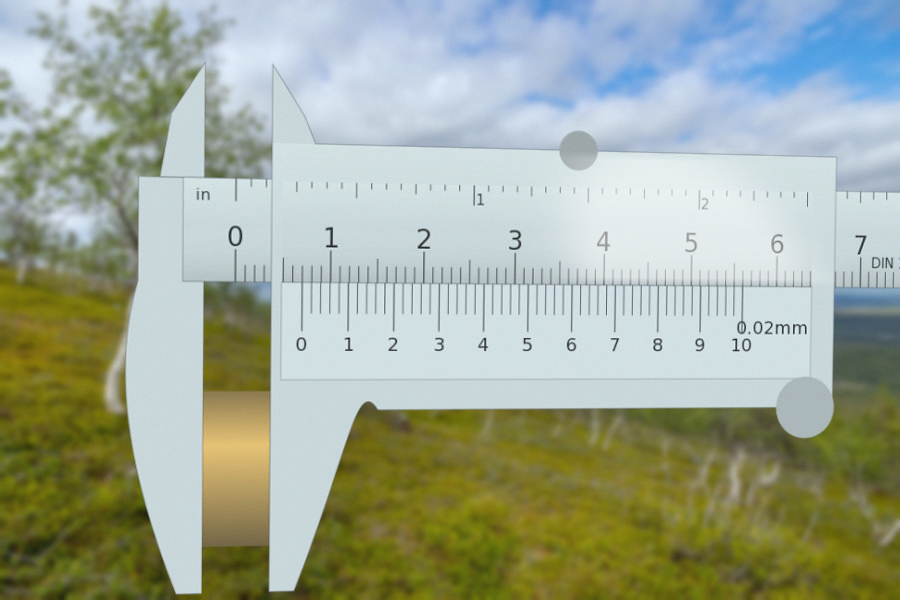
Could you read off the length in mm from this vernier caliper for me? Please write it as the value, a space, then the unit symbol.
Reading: 7.0 mm
